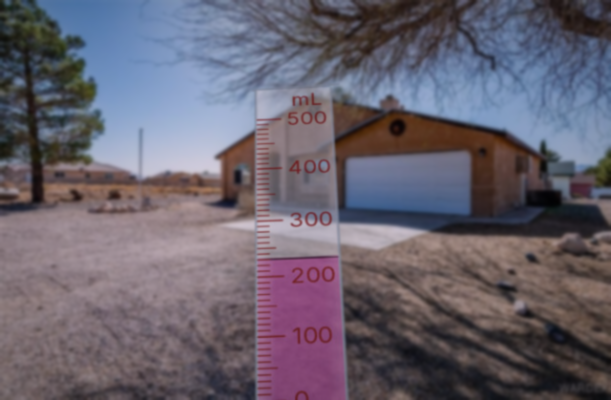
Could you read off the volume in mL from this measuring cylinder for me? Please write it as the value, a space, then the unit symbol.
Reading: 230 mL
